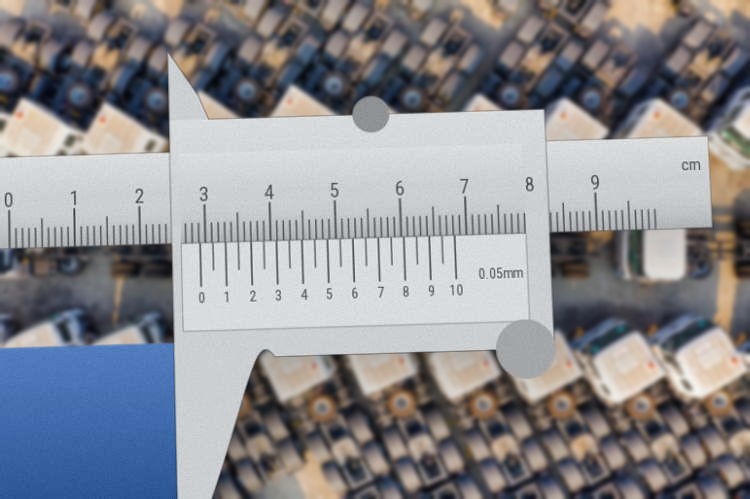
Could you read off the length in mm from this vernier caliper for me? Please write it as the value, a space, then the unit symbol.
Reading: 29.2 mm
